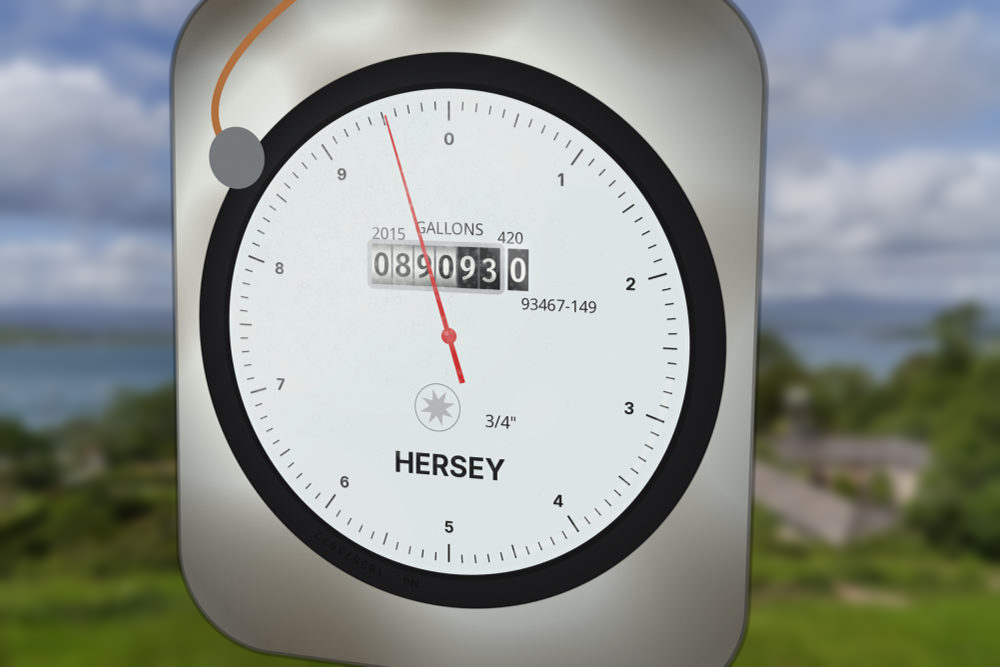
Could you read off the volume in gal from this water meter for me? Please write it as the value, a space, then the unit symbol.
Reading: 890929.5 gal
